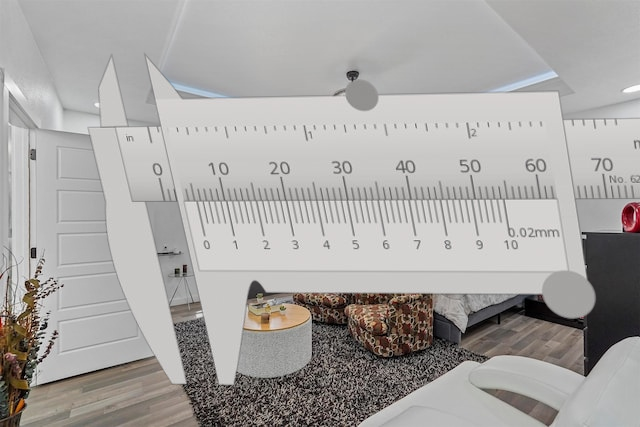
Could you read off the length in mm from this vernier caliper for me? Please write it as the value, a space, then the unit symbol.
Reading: 5.4 mm
